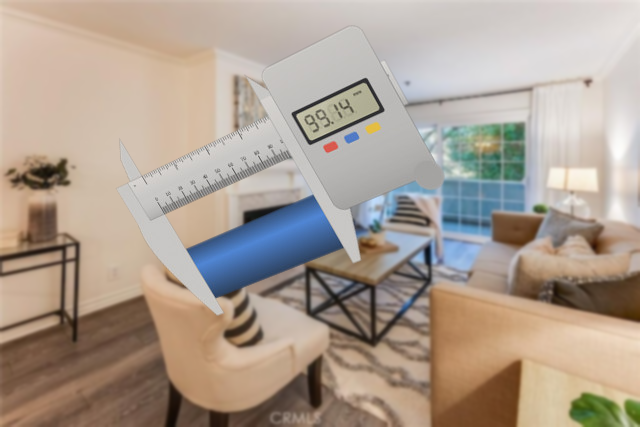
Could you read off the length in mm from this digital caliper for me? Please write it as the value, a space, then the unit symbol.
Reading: 99.14 mm
